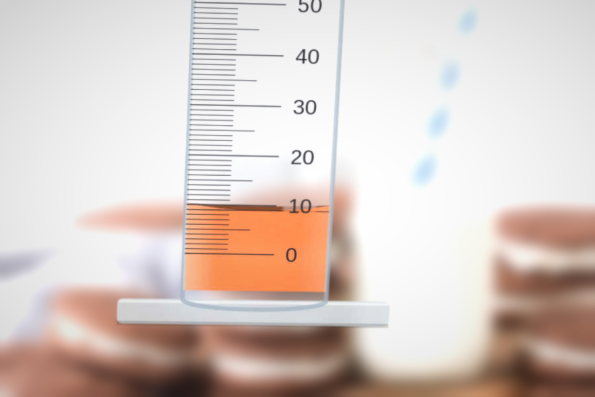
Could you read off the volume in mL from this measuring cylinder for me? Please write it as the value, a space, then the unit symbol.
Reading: 9 mL
